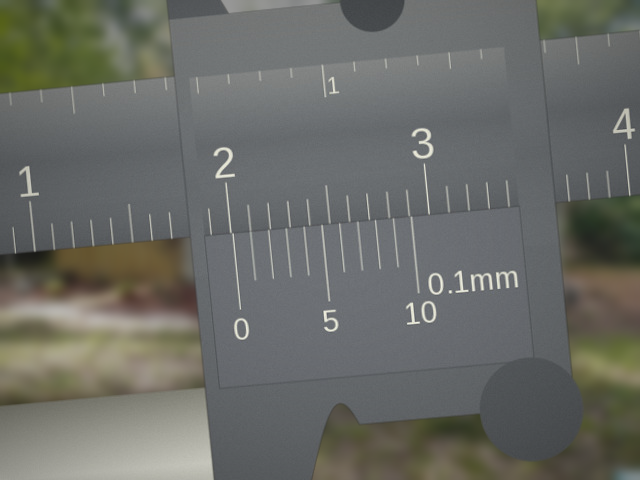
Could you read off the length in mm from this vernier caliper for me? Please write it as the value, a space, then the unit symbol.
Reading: 20.1 mm
